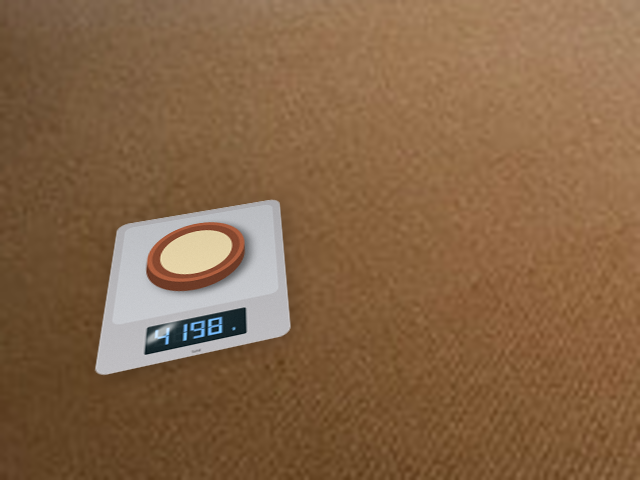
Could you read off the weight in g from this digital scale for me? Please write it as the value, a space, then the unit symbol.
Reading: 4198 g
